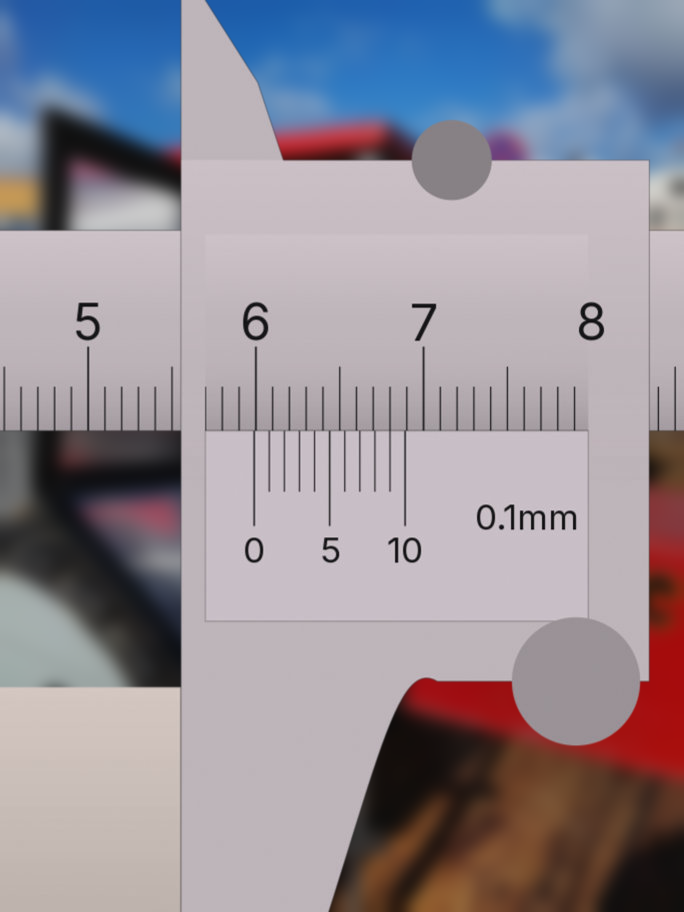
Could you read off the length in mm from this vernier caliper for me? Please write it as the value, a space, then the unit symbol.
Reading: 59.9 mm
